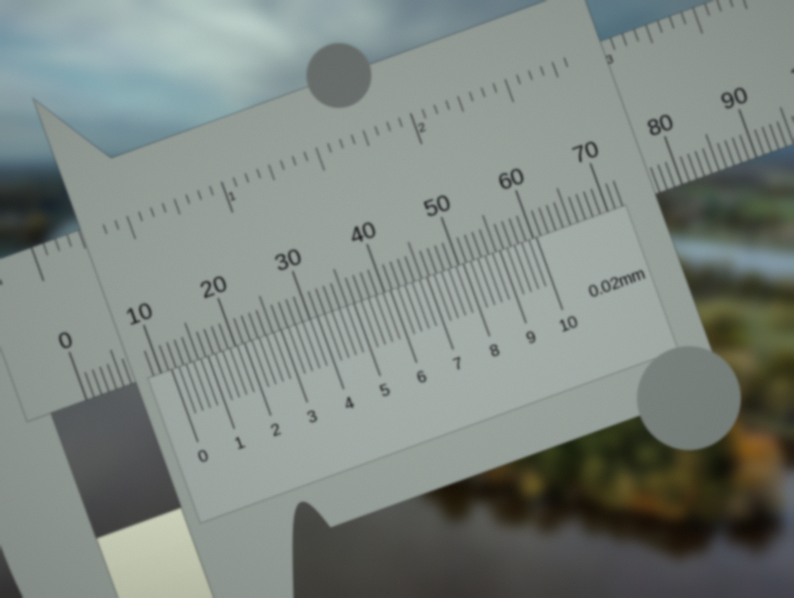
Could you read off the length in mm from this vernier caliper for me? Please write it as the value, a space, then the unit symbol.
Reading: 11.4 mm
